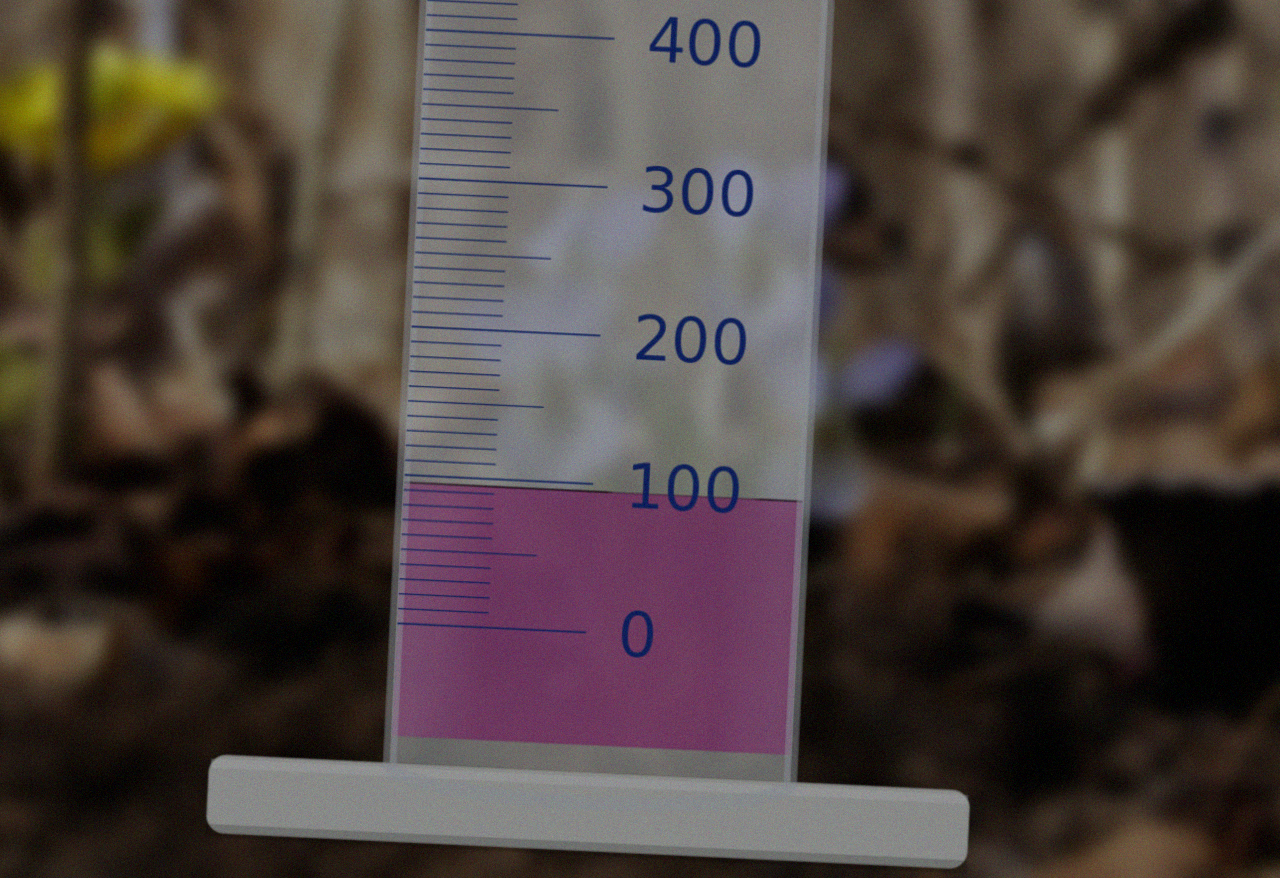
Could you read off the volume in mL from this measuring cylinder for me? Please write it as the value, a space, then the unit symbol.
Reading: 95 mL
